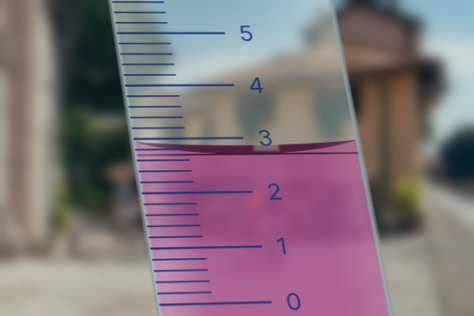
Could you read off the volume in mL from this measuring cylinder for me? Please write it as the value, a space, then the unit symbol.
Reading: 2.7 mL
